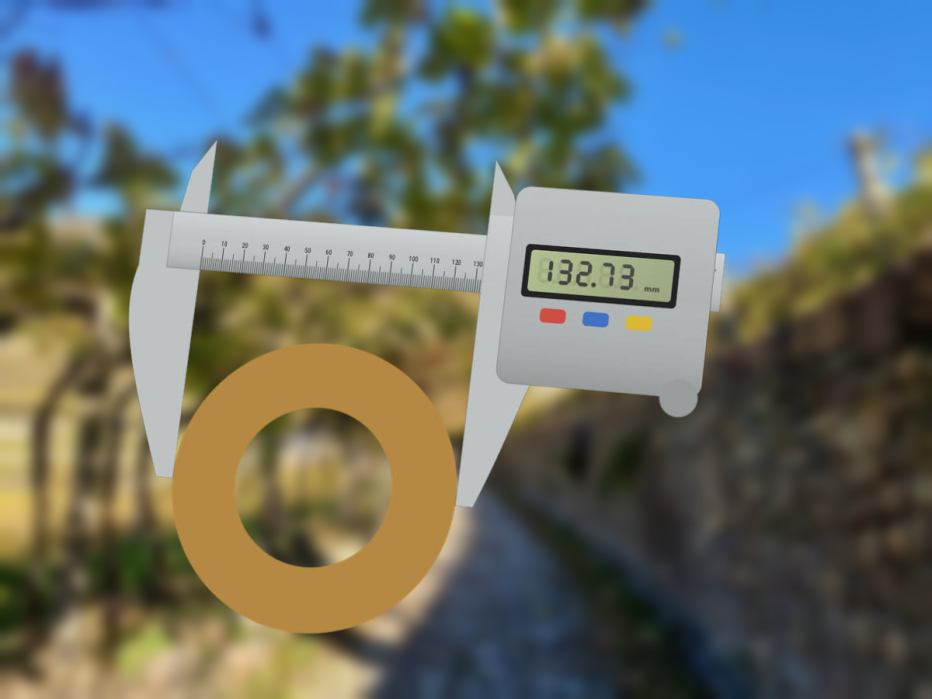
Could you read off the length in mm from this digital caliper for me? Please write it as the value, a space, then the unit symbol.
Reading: 132.73 mm
